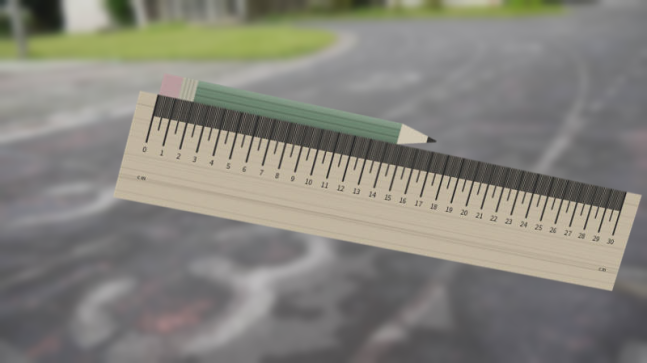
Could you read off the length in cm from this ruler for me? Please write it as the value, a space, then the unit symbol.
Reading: 17 cm
